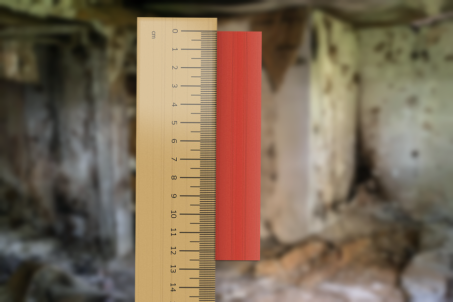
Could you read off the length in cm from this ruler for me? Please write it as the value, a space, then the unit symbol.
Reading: 12.5 cm
